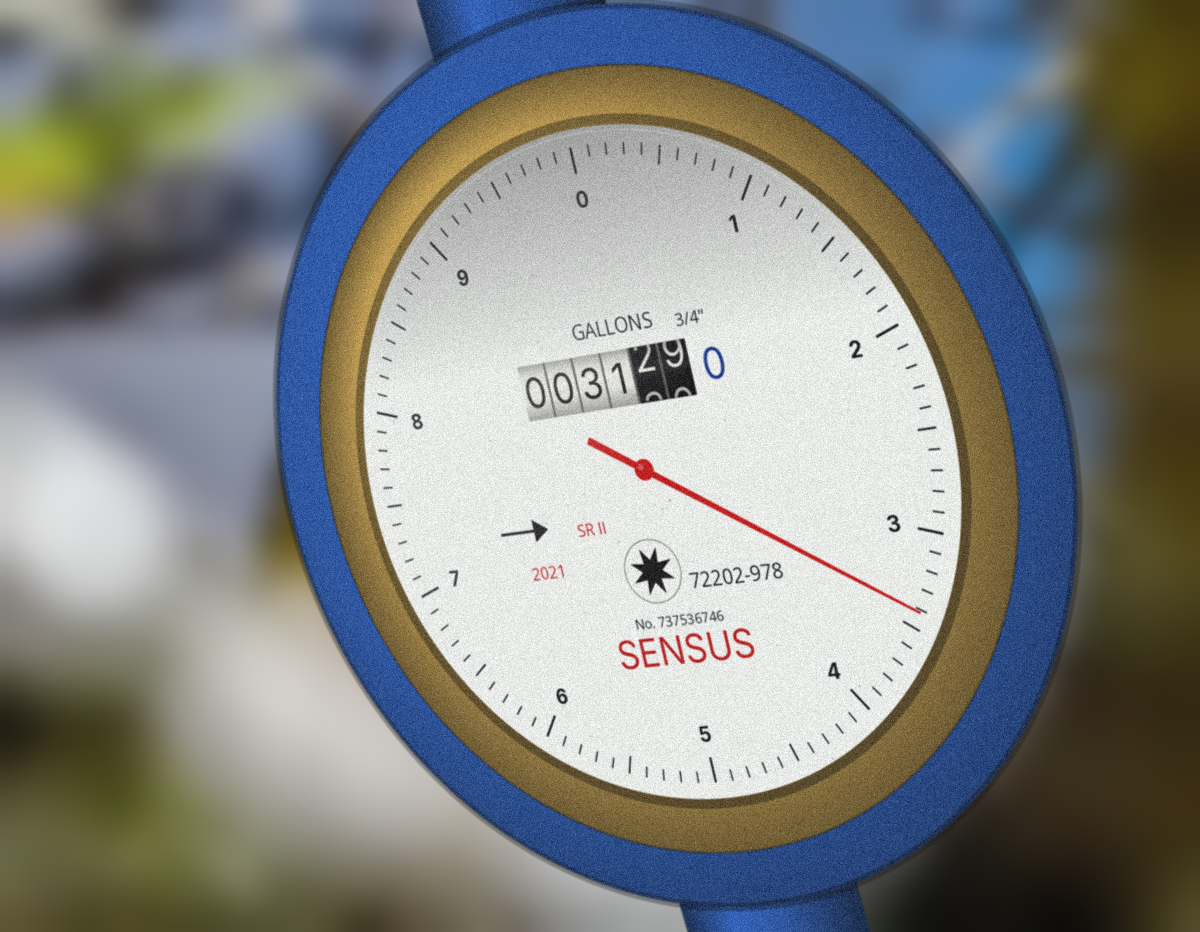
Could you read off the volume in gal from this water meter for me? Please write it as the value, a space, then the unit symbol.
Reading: 31293.4 gal
